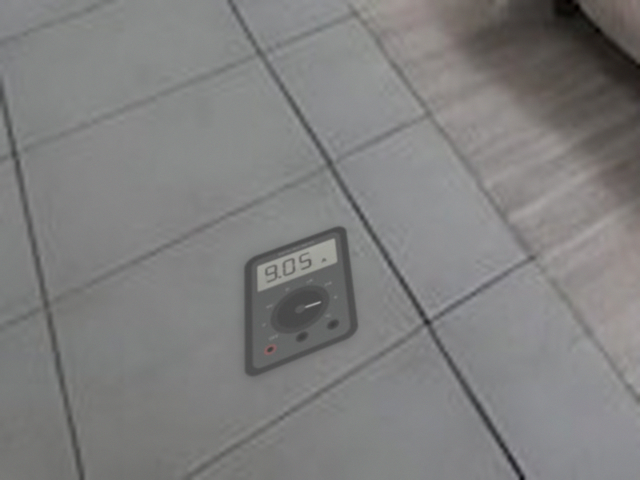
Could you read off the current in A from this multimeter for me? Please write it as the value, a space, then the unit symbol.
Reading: 9.05 A
